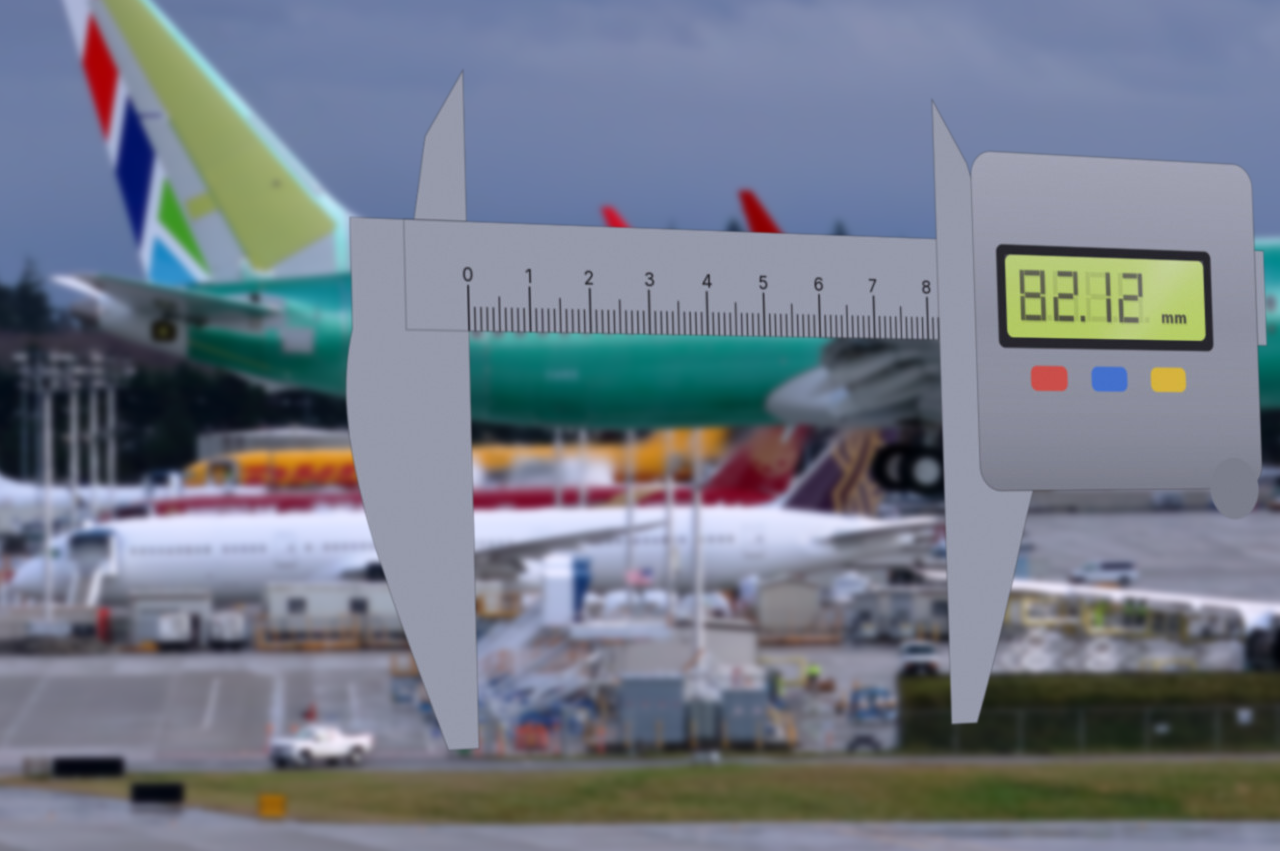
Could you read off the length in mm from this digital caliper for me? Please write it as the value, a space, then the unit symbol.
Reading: 82.12 mm
